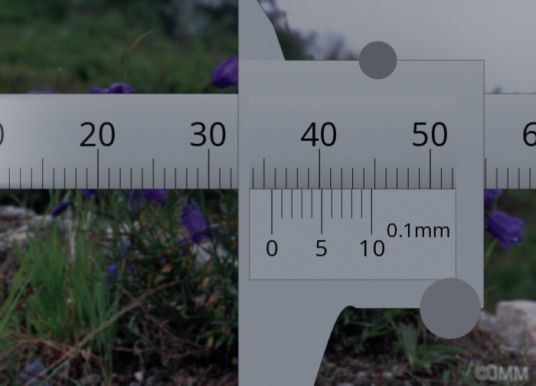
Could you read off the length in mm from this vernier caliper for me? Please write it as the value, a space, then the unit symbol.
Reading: 35.7 mm
